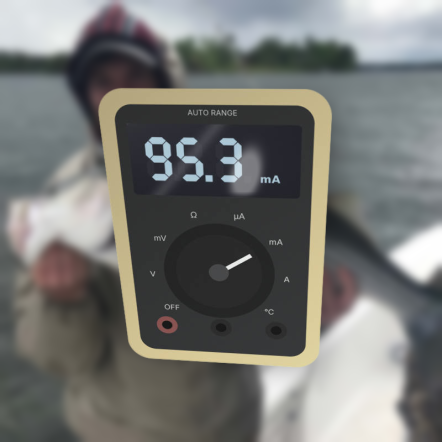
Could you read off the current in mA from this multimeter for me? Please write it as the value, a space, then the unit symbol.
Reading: 95.3 mA
